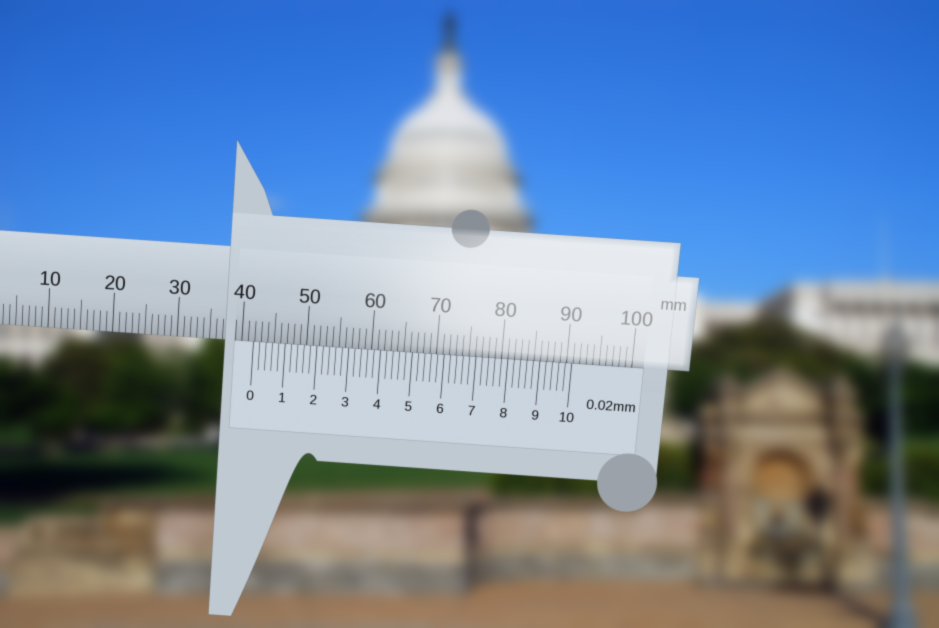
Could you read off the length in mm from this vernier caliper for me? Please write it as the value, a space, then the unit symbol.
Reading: 41.8 mm
